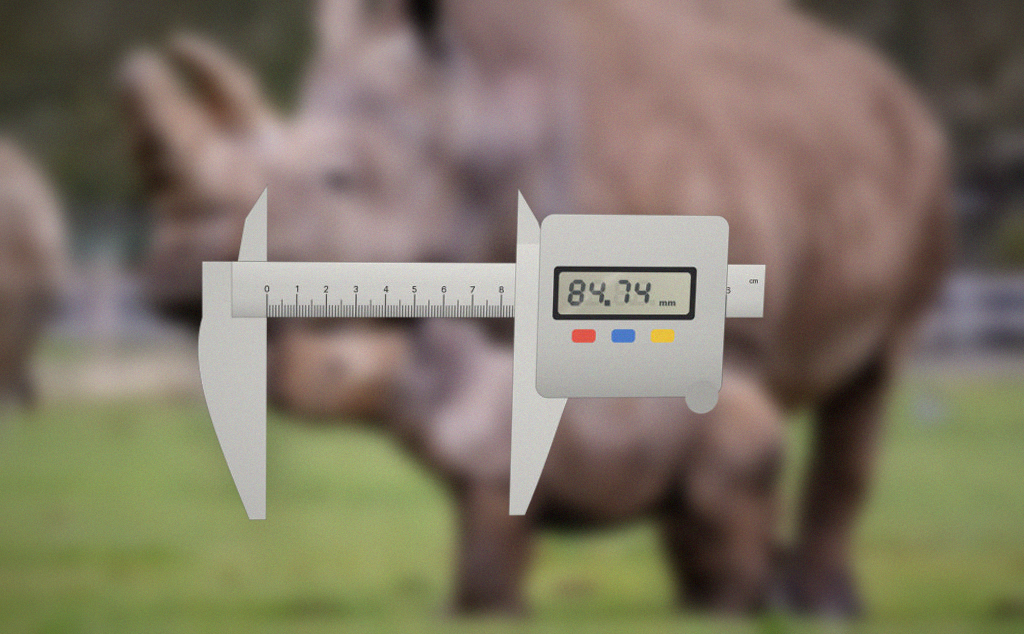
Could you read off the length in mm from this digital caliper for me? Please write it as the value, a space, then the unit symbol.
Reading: 84.74 mm
